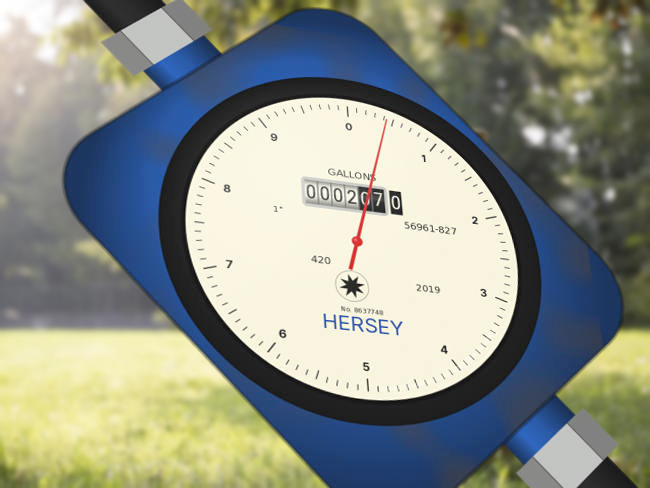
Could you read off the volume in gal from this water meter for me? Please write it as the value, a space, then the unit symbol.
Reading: 2070.4 gal
